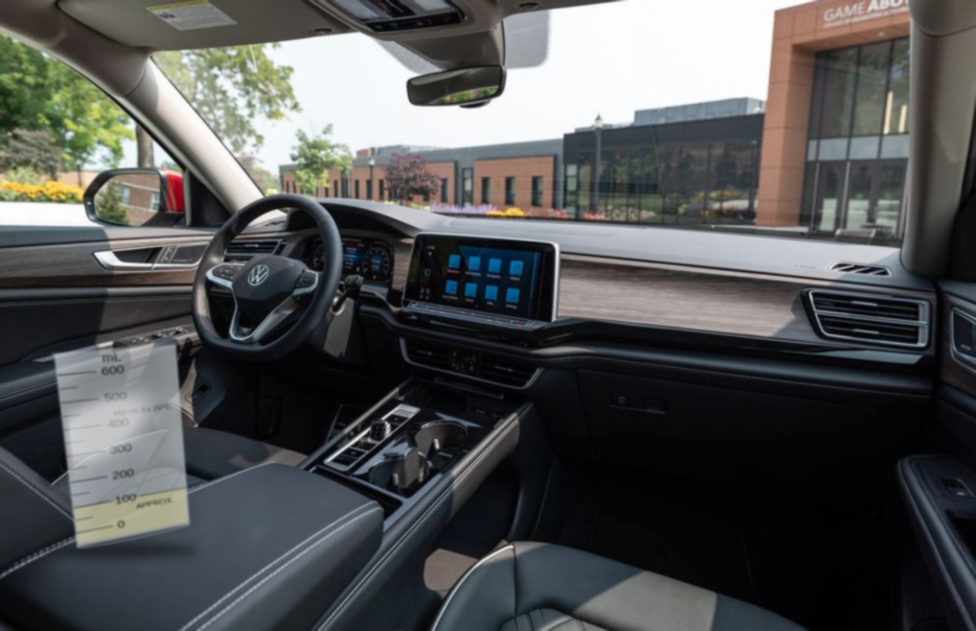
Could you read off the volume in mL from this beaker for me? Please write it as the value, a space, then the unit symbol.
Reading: 100 mL
